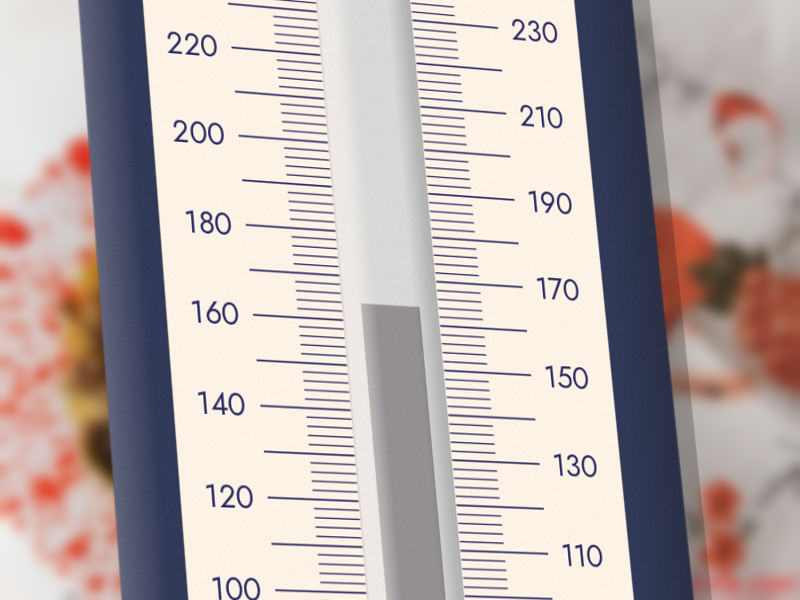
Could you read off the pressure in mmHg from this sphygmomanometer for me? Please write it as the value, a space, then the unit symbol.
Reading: 164 mmHg
